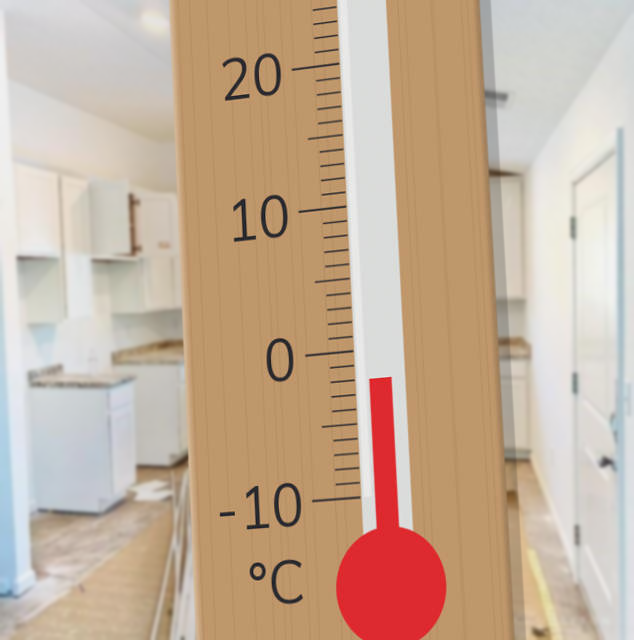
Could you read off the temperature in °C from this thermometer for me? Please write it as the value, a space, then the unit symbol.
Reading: -2 °C
